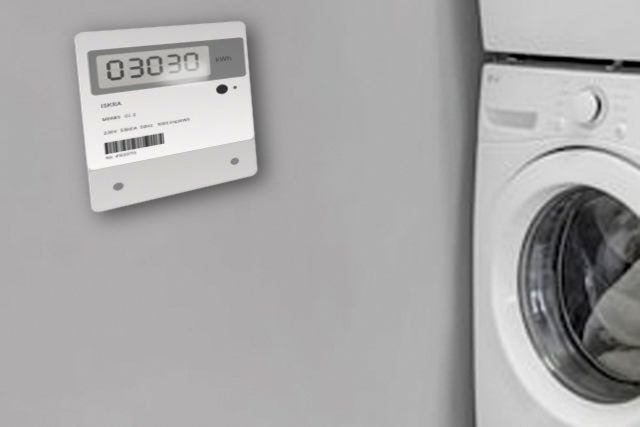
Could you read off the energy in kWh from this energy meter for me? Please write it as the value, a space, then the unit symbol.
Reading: 3030 kWh
